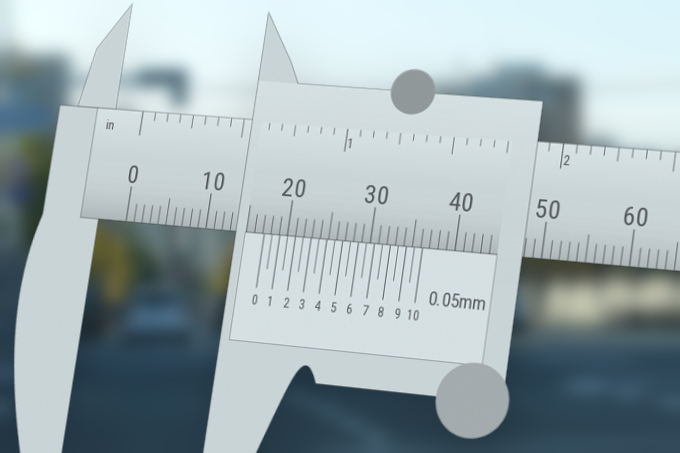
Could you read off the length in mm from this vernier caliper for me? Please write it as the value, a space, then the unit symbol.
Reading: 17.2 mm
